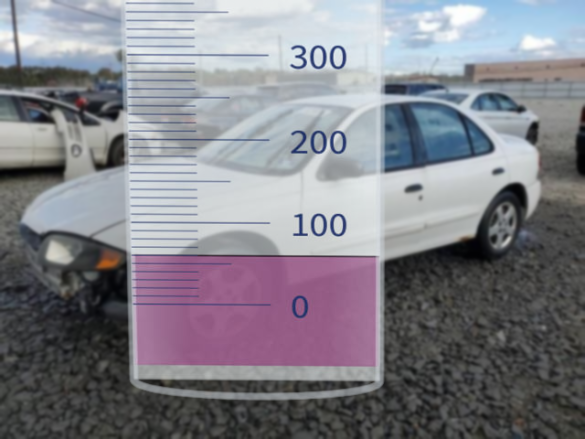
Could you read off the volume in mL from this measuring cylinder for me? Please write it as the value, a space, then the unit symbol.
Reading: 60 mL
